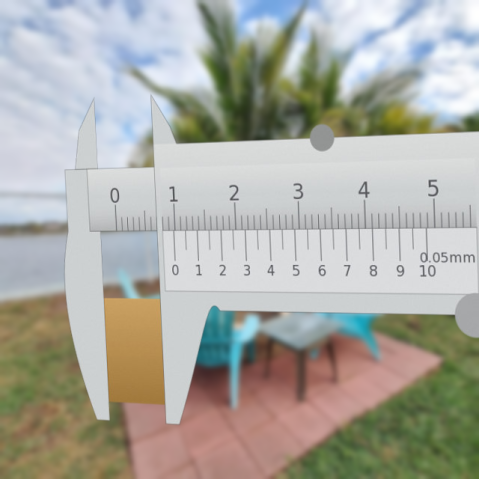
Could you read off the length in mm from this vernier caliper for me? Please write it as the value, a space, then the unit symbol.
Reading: 9.8 mm
